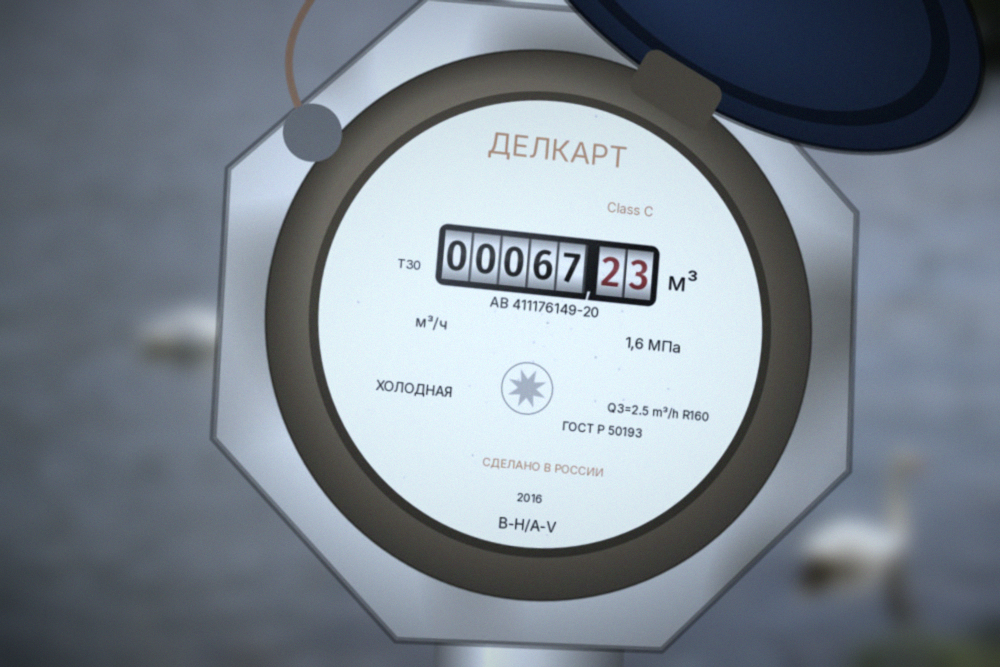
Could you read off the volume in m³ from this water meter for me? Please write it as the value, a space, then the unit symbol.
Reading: 67.23 m³
